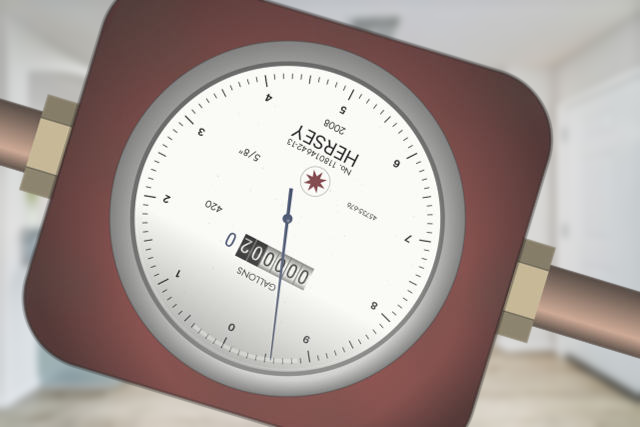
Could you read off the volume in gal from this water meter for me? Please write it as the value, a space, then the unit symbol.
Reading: 19.4 gal
